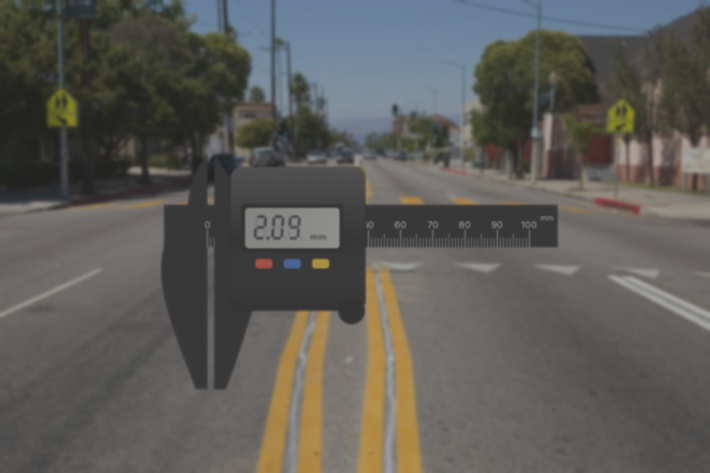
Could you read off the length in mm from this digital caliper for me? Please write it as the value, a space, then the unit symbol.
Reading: 2.09 mm
